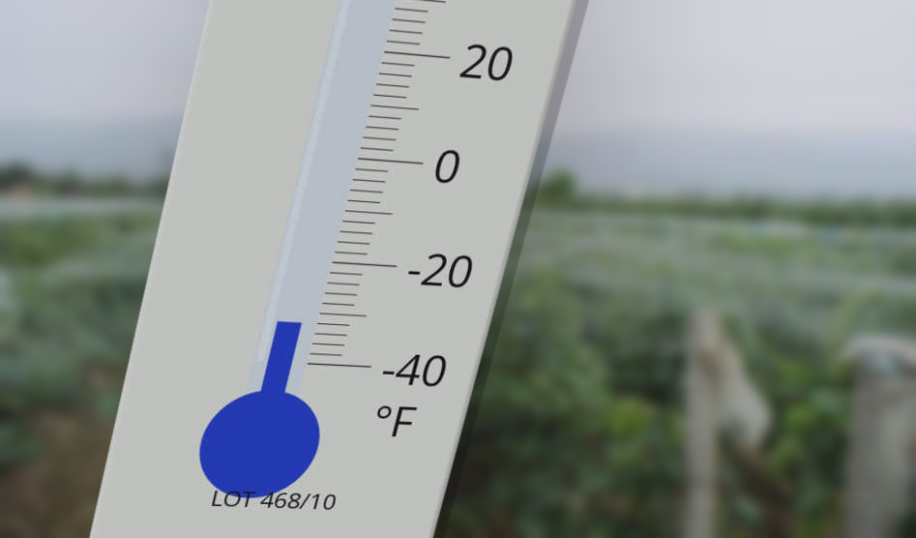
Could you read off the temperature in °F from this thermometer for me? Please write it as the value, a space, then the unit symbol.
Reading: -32 °F
